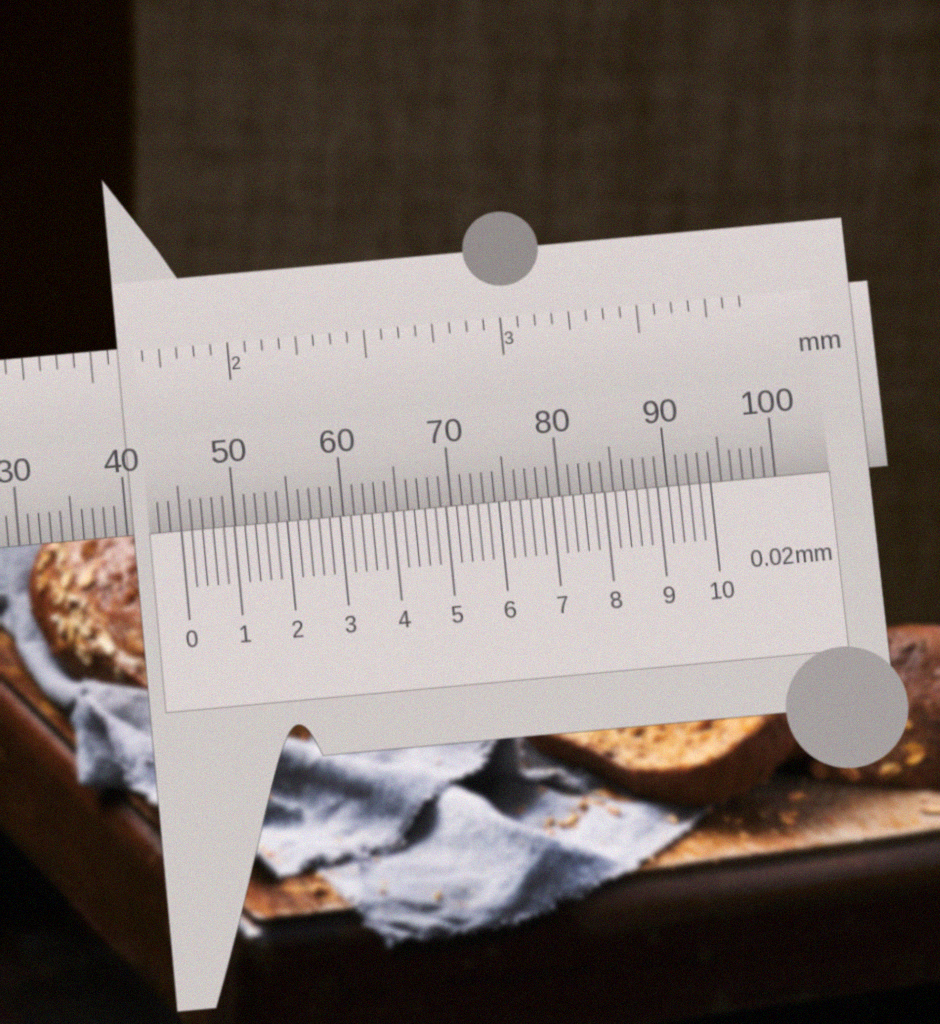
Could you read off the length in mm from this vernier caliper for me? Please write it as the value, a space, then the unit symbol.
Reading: 45.0 mm
